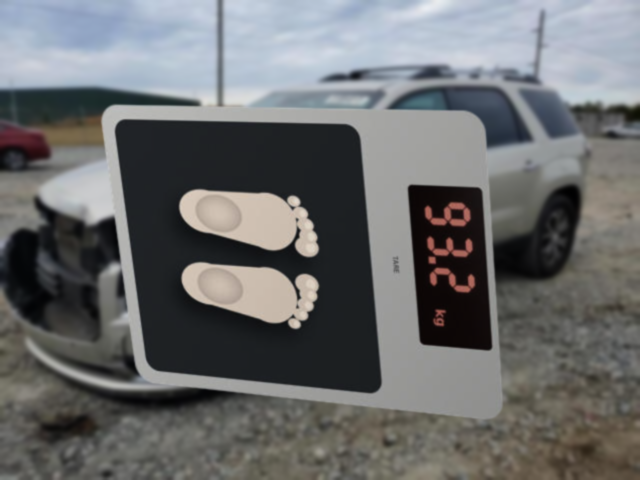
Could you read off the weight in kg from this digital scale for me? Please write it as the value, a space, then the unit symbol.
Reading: 93.2 kg
